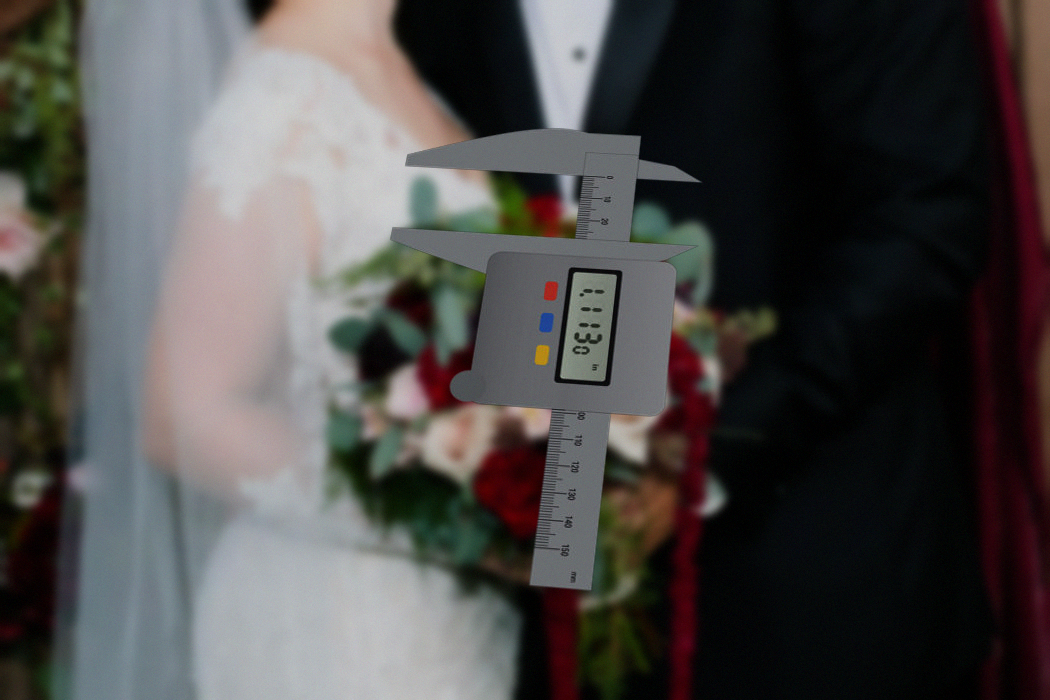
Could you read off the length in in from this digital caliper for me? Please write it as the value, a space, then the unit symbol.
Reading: 1.1130 in
